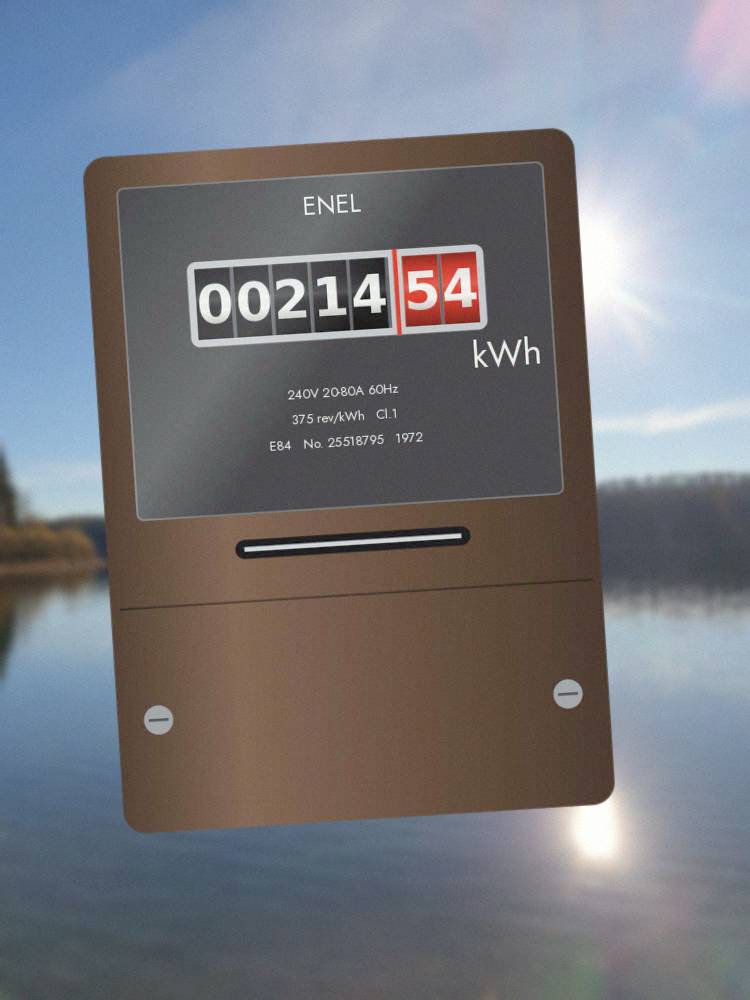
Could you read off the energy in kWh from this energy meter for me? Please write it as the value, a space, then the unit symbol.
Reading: 214.54 kWh
